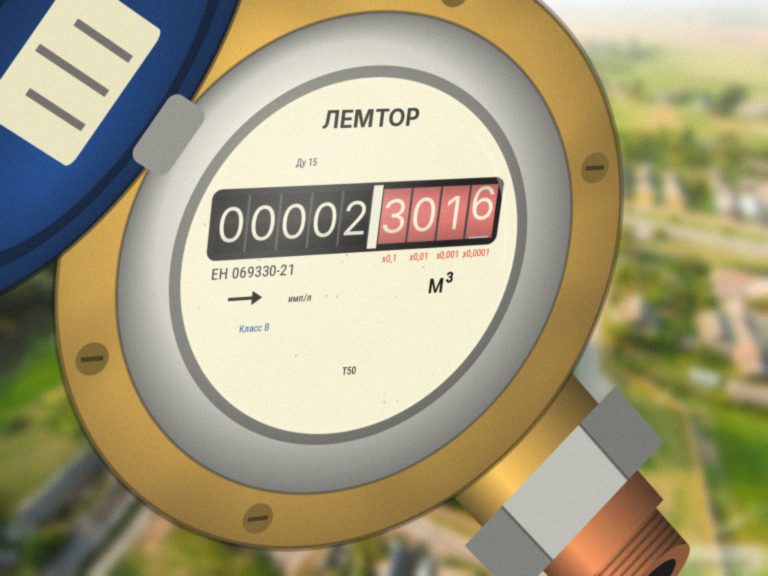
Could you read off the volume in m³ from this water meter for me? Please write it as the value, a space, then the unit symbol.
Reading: 2.3016 m³
